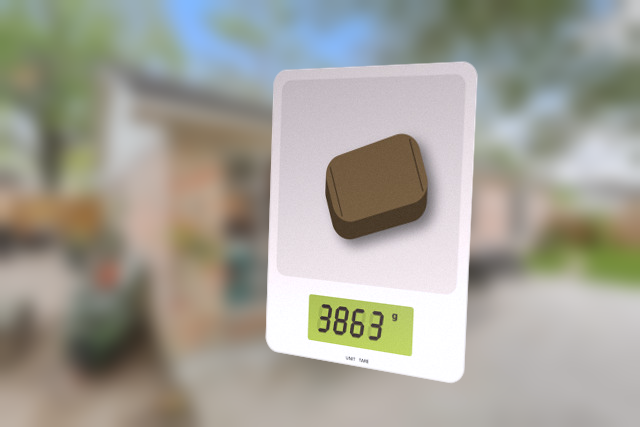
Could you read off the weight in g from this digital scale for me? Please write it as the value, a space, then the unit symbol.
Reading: 3863 g
